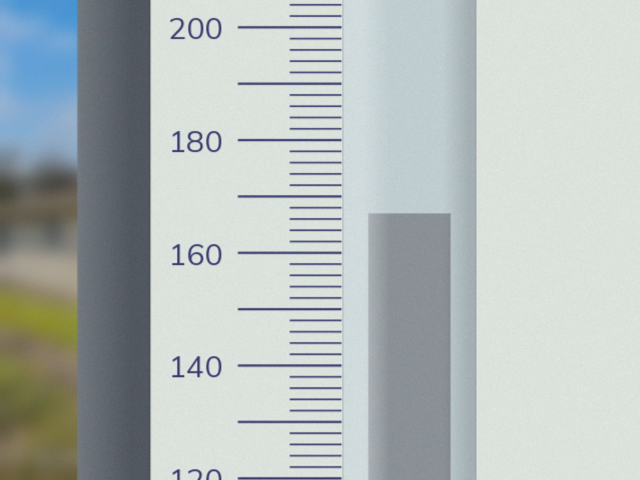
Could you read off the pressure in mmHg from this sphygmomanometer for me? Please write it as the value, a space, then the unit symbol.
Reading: 167 mmHg
